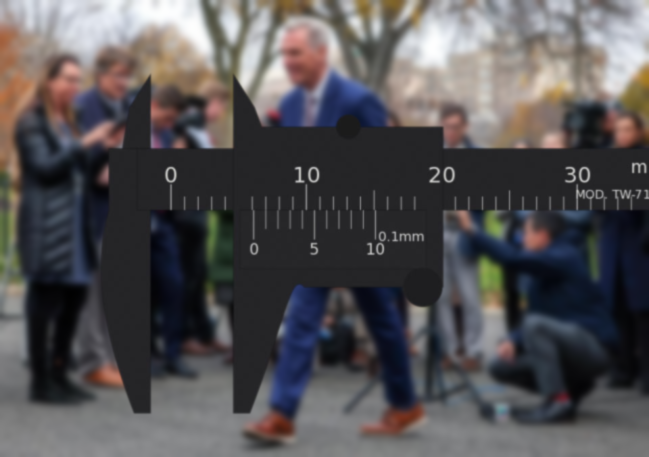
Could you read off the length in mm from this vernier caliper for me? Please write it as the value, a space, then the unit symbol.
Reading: 6.1 mm
